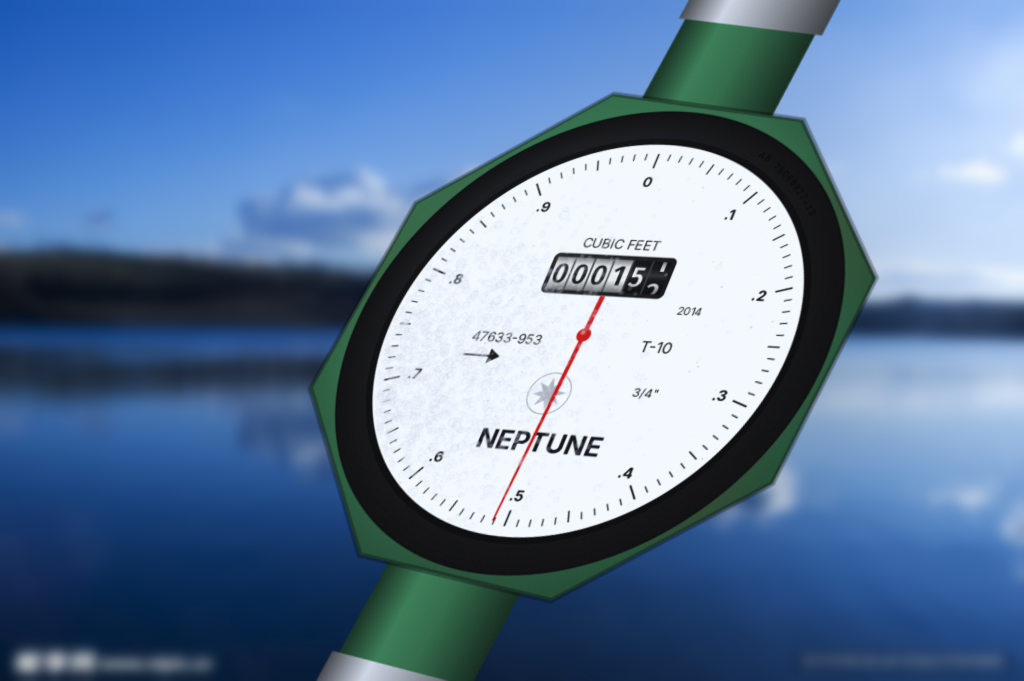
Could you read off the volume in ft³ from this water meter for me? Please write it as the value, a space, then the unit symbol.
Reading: 151.51 ft³
